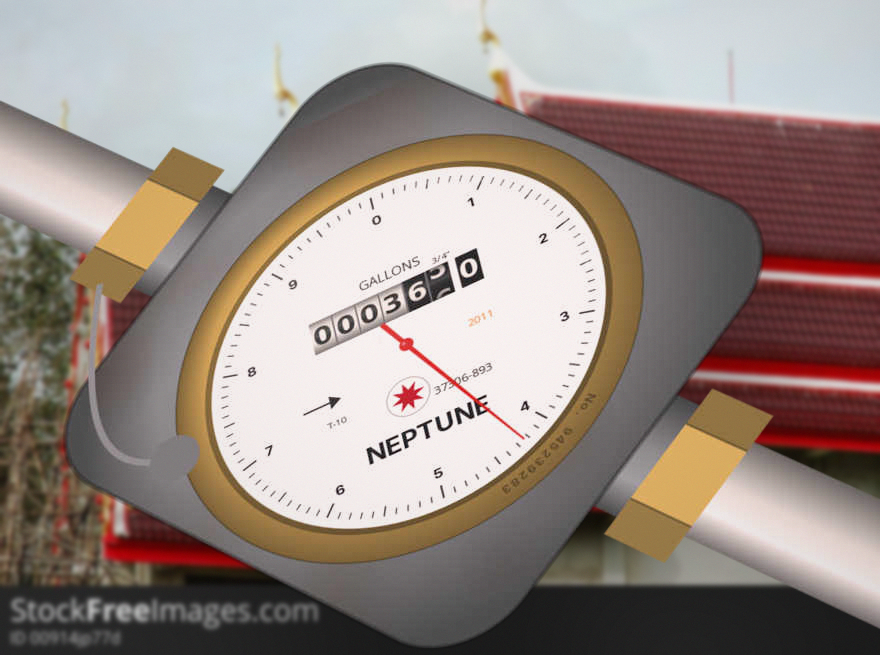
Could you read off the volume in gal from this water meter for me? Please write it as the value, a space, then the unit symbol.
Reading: 3654.2 gal
